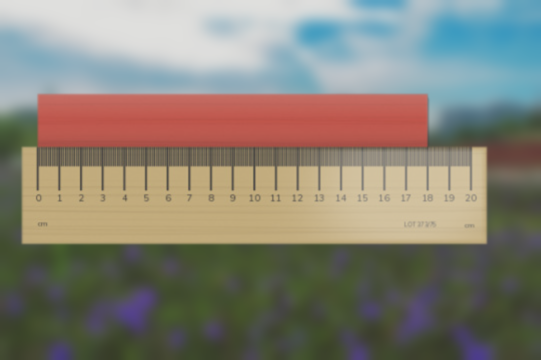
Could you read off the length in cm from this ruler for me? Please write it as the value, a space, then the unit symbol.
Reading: 18 cm
